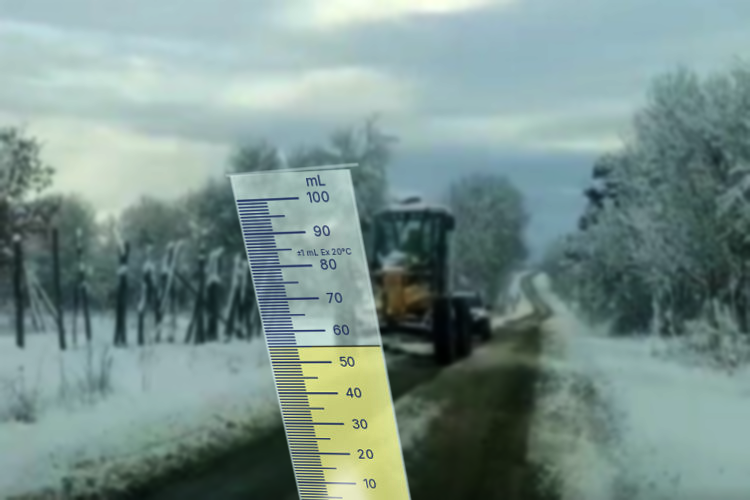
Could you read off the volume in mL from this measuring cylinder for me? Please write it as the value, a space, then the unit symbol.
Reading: 55 mL
